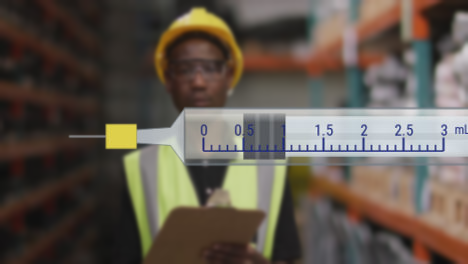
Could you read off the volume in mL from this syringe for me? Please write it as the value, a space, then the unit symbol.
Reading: 0.5 mL
